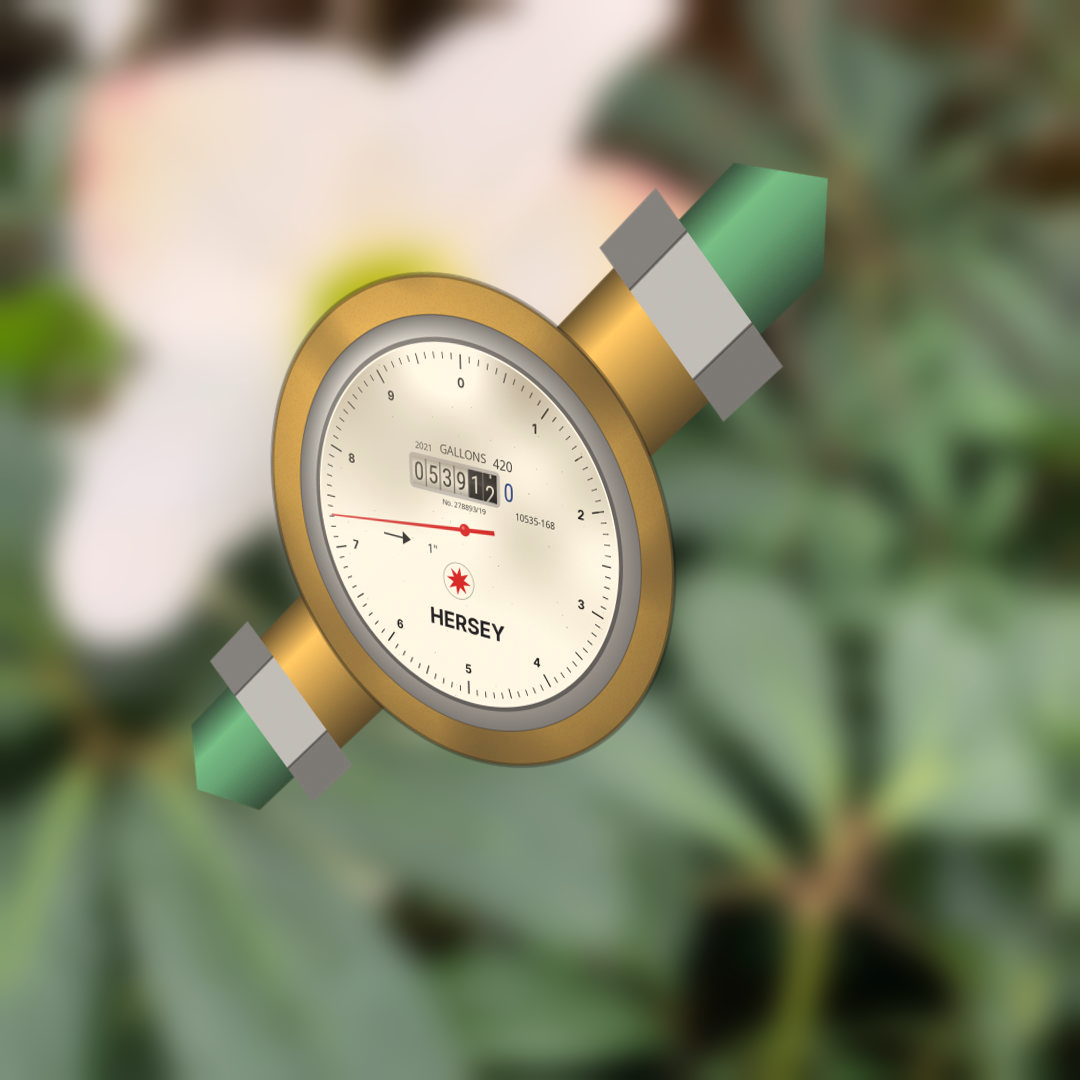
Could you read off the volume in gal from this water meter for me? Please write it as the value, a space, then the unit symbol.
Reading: 539117.3 gal
